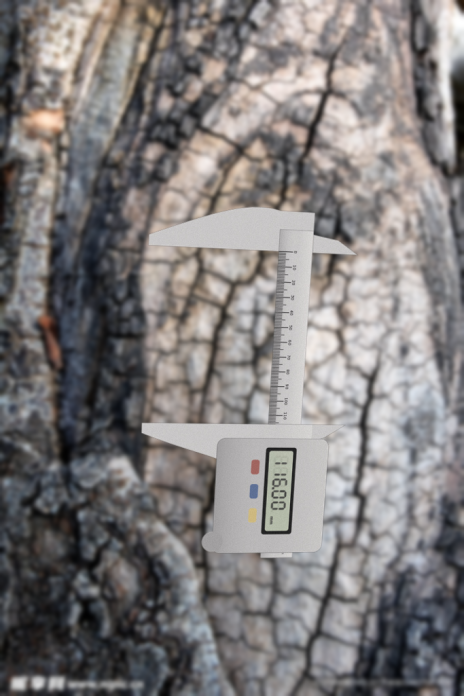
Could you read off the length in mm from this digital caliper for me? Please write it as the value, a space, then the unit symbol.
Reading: 116.00 mm
